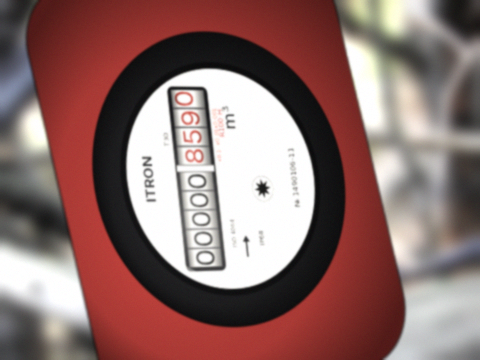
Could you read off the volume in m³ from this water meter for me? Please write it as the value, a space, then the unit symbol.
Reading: 0.8590 m³
